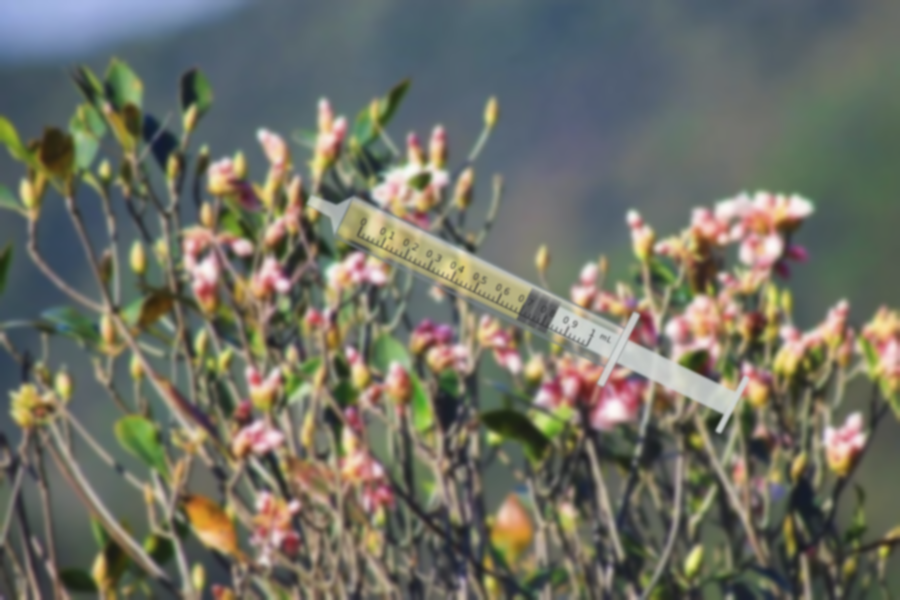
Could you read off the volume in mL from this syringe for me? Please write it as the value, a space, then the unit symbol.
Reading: 0.7 mL
